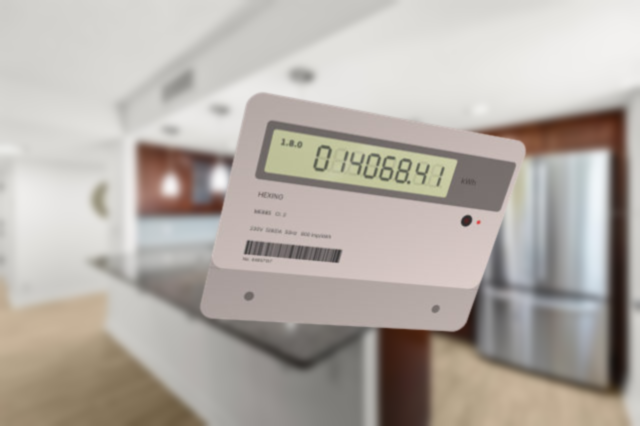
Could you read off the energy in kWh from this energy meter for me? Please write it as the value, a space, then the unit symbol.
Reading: 14068.41 kWh
